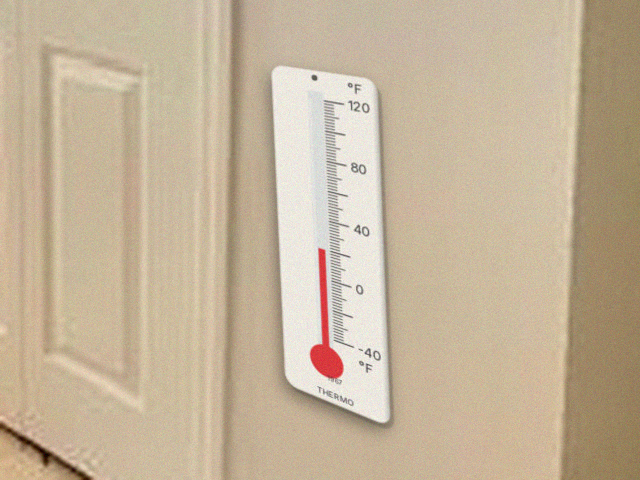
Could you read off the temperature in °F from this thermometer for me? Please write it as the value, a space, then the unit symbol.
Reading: 20 °F
